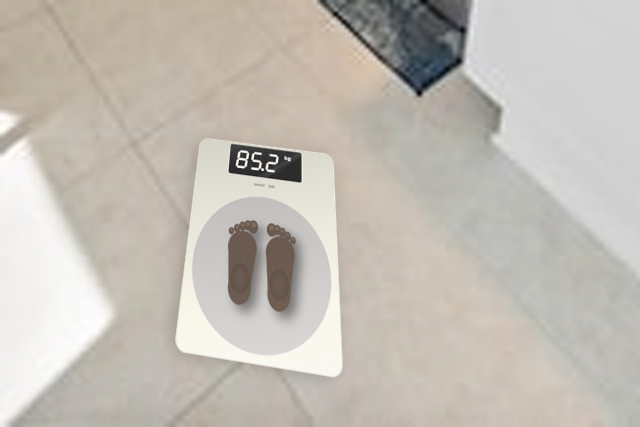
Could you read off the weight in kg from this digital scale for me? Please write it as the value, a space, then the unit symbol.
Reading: 85.2 kg
